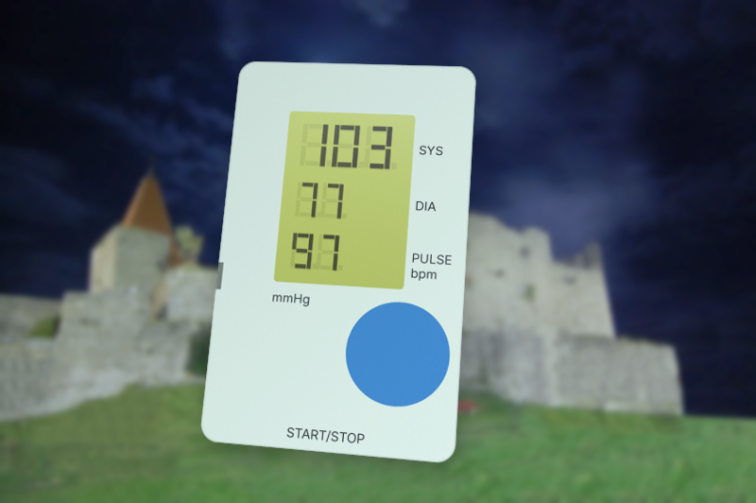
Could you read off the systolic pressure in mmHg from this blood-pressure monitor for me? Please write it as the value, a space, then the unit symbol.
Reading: 103 mmHg
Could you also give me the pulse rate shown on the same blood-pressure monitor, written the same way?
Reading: 97 bpm
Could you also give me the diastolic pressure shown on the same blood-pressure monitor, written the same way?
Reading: 77 mmHg
